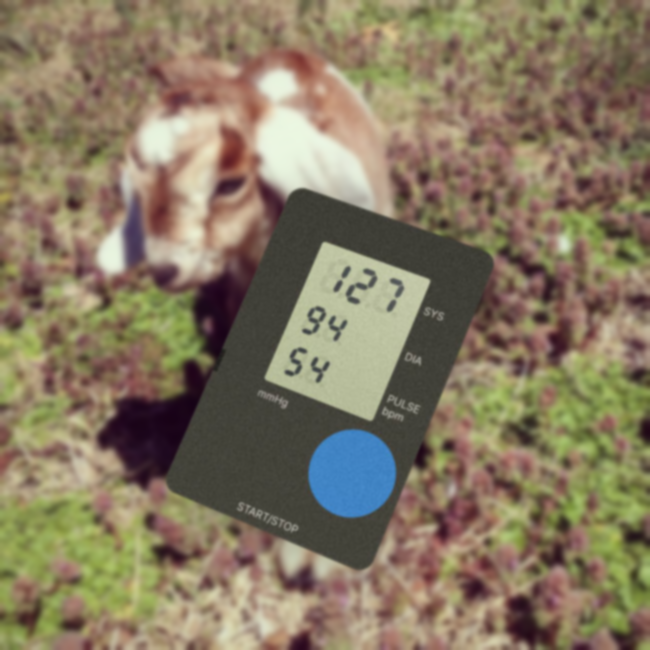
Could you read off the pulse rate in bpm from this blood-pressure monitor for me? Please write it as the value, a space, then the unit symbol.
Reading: 54 bpm
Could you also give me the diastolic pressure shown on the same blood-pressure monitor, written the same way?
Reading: 94 mmHg
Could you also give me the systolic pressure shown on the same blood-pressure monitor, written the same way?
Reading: 127 mmHg
